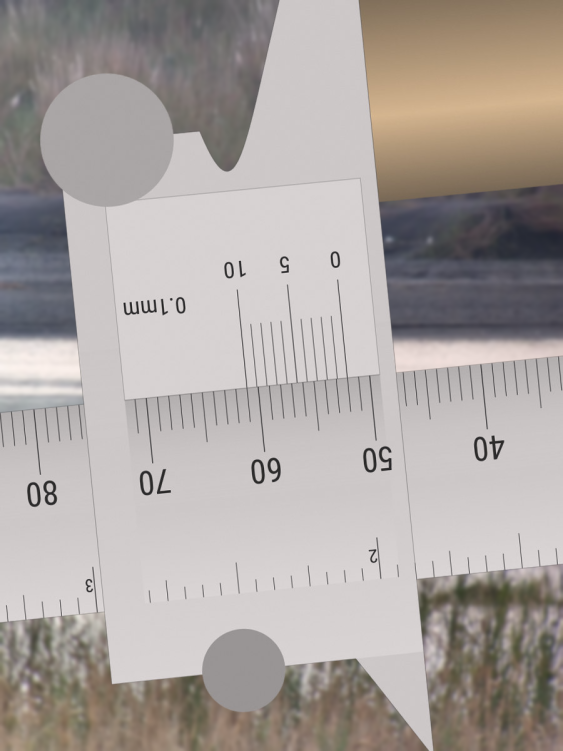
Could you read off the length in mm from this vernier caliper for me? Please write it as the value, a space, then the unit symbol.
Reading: 52.0 mm
